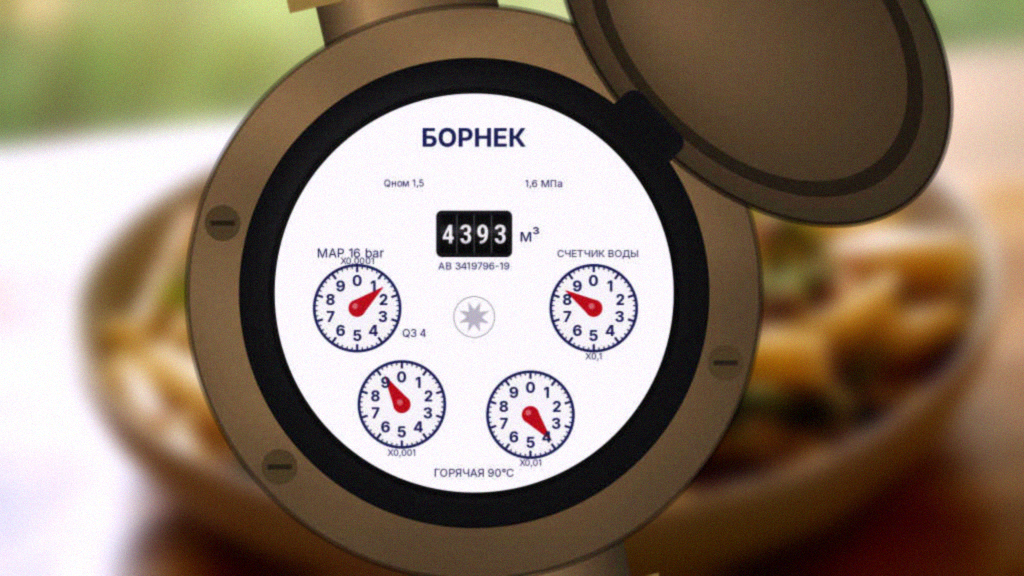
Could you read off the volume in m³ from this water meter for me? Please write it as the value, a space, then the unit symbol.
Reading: 4393.8391 m³
